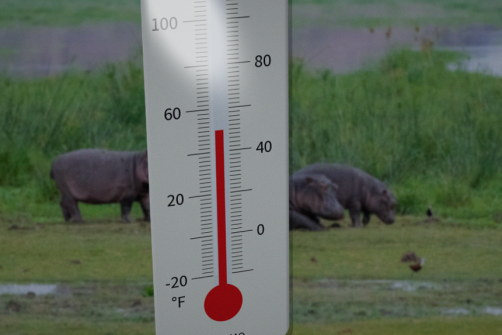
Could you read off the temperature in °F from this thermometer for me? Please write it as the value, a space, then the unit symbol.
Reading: 50 °F
